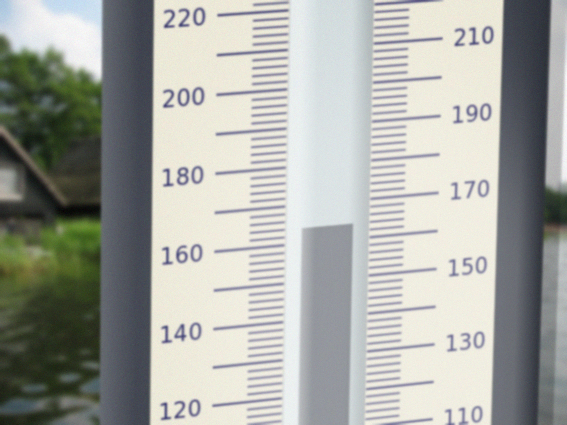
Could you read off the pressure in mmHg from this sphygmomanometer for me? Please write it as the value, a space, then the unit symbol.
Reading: 164 mmHg
